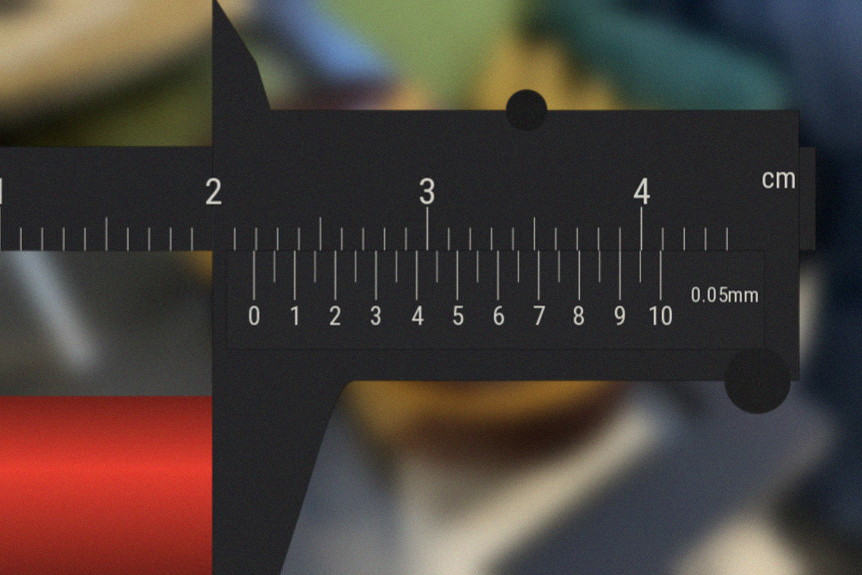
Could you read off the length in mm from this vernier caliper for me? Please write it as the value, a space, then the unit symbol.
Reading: 21.9 mm
